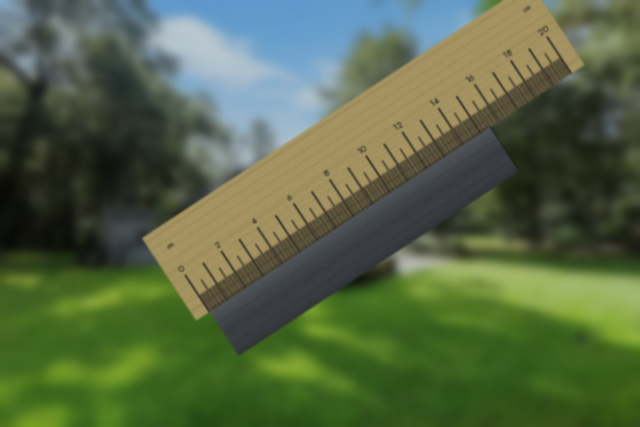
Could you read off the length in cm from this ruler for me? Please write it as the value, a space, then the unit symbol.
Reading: 15.5 cm
